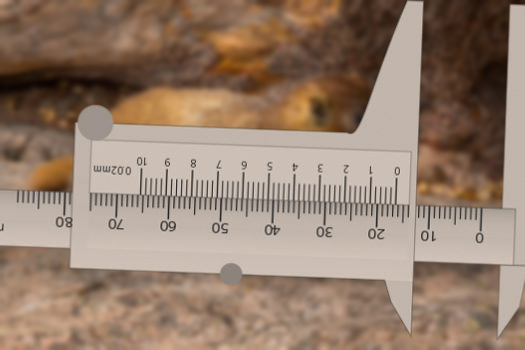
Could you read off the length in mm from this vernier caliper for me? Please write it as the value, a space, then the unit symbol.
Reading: 16.5 mm
